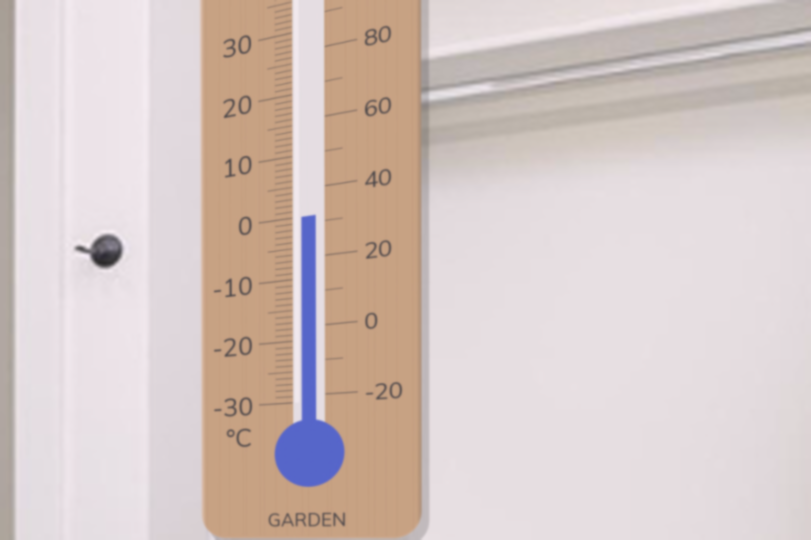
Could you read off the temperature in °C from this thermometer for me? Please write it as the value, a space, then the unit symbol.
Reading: 0 °C
